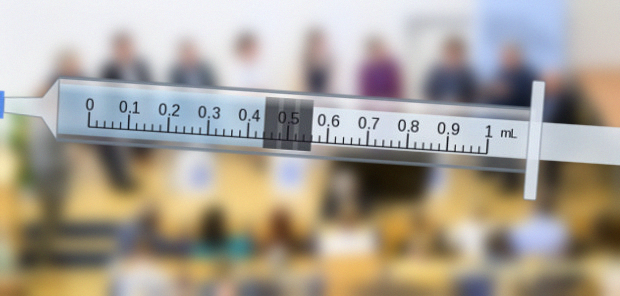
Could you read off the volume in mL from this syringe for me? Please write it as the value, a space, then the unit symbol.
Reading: 0.44 mL
